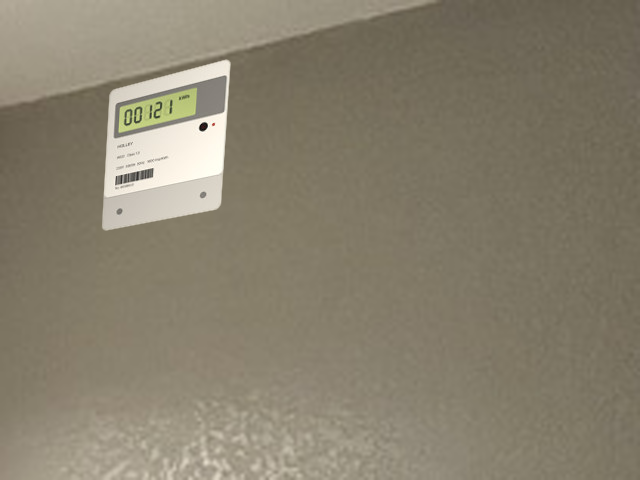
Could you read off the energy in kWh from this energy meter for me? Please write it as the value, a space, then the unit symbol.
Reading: 121 kWh
